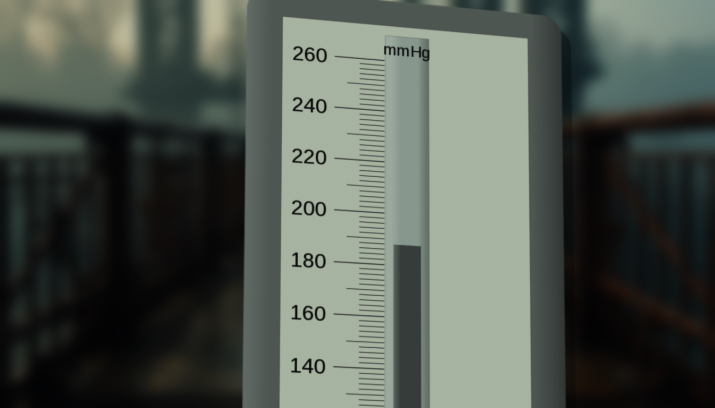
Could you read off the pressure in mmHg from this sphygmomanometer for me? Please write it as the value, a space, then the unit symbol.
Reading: 188 mmHg
